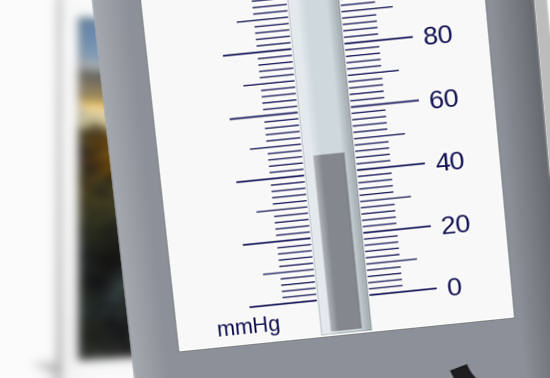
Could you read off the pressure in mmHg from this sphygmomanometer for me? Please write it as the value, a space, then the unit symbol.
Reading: 46 mmHg
